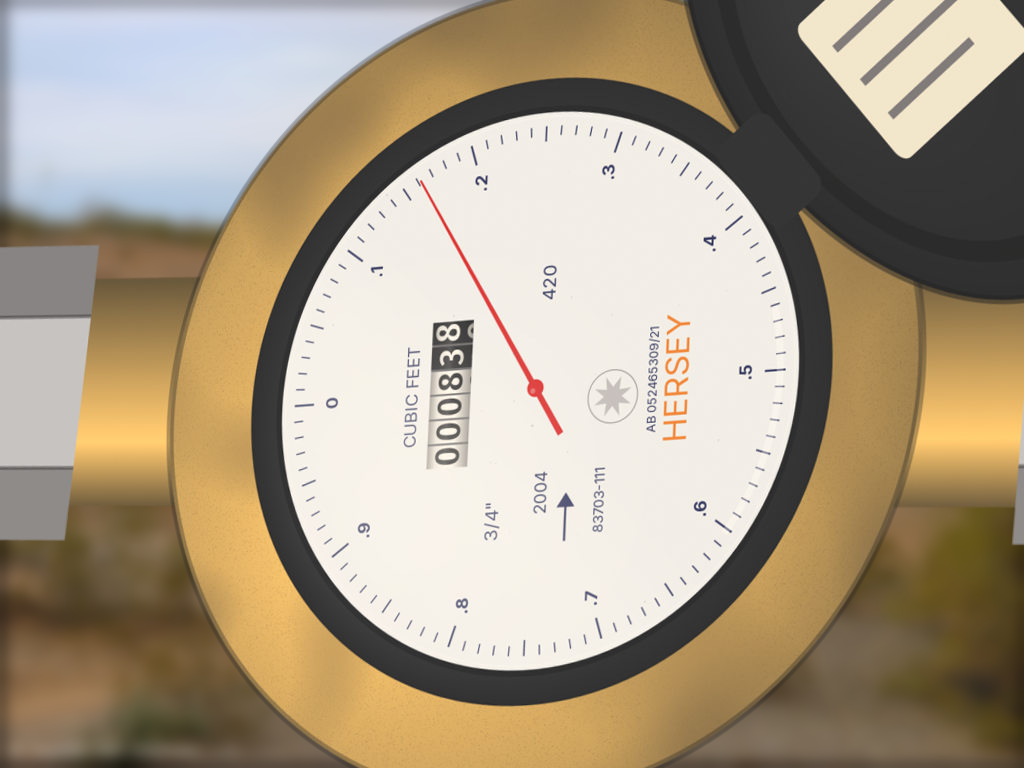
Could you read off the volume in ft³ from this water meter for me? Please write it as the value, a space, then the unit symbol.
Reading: 838.16 ft³
